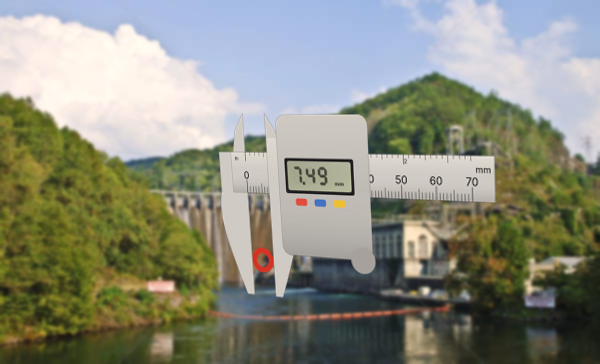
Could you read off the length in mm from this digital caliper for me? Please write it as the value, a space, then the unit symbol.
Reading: 7.49 mm
